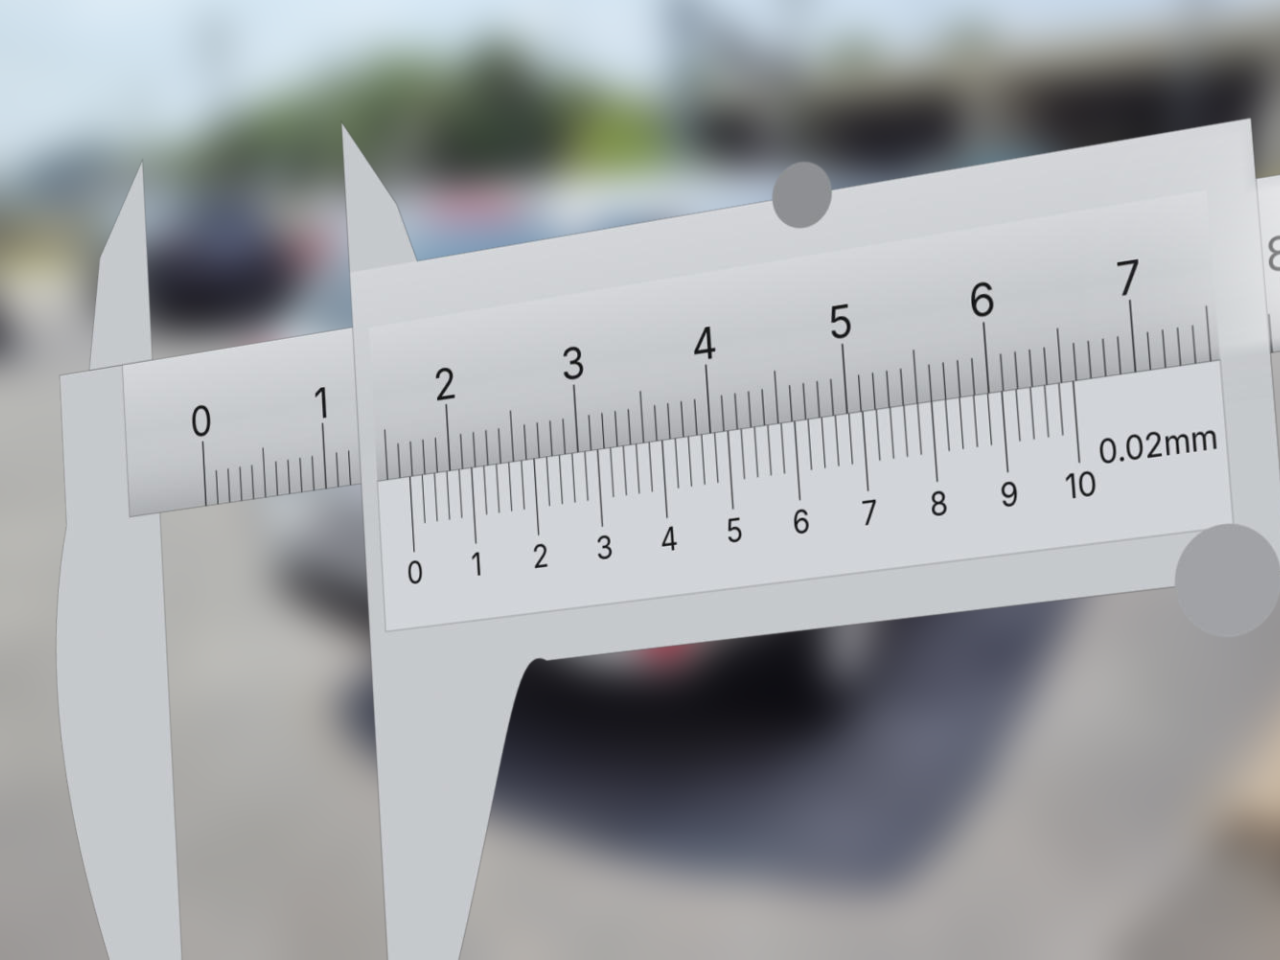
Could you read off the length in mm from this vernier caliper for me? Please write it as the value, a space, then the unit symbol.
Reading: 16.8 mm
